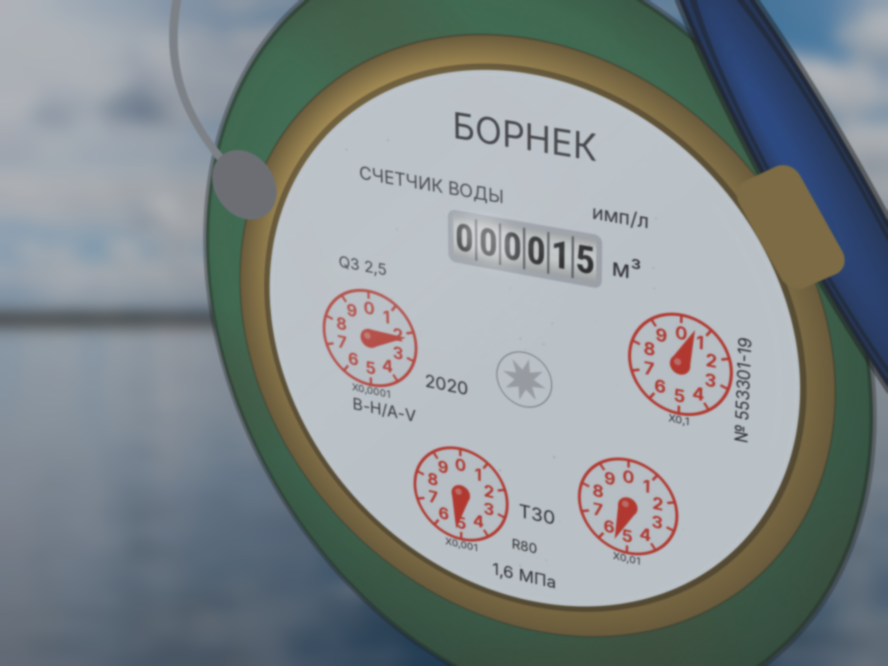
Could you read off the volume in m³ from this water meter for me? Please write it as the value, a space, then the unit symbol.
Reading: 15.0552 m³
